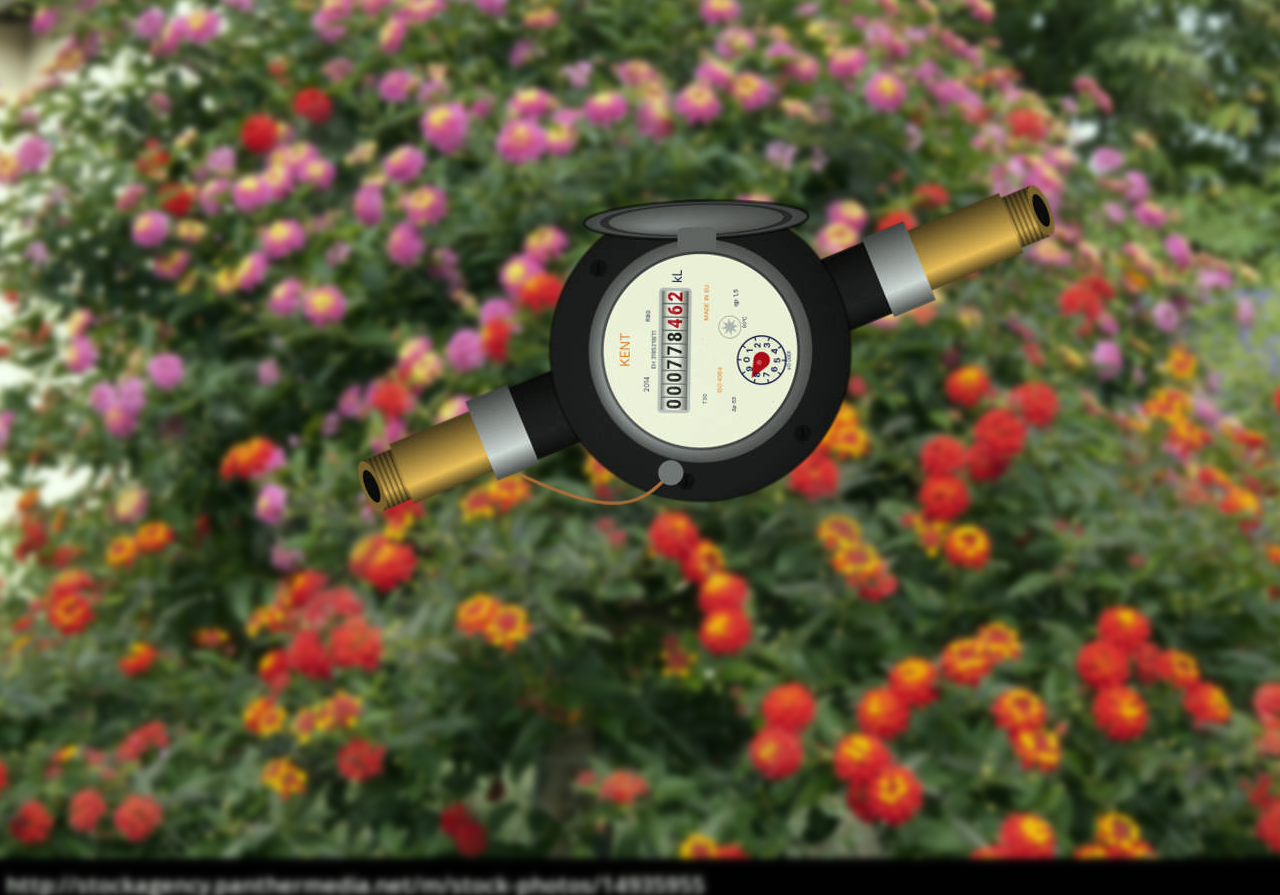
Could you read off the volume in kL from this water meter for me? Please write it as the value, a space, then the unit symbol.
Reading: 778.4628 kL
